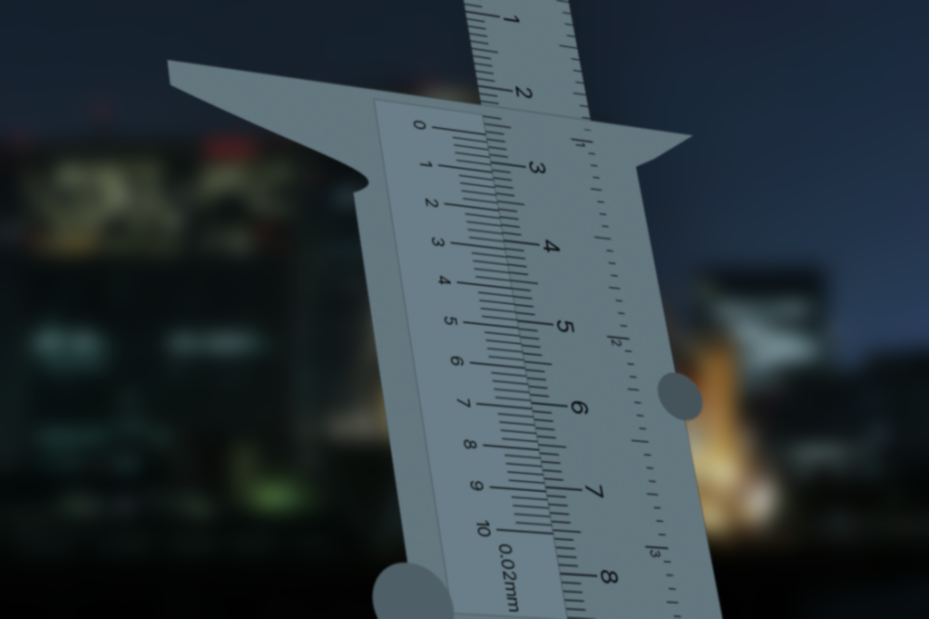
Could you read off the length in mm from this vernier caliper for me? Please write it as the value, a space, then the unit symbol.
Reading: 26.4 mm
